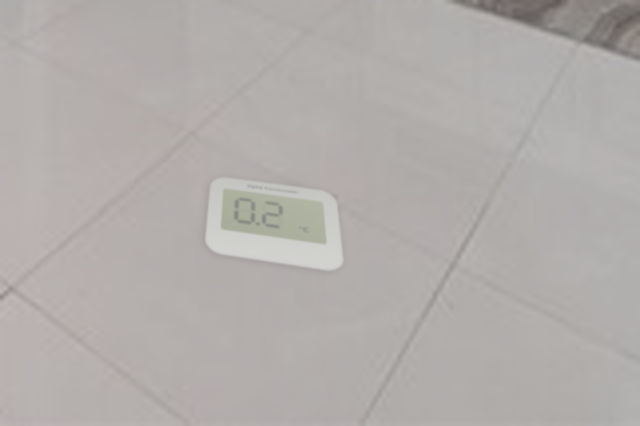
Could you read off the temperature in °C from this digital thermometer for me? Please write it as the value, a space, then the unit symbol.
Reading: 0.2 °C
